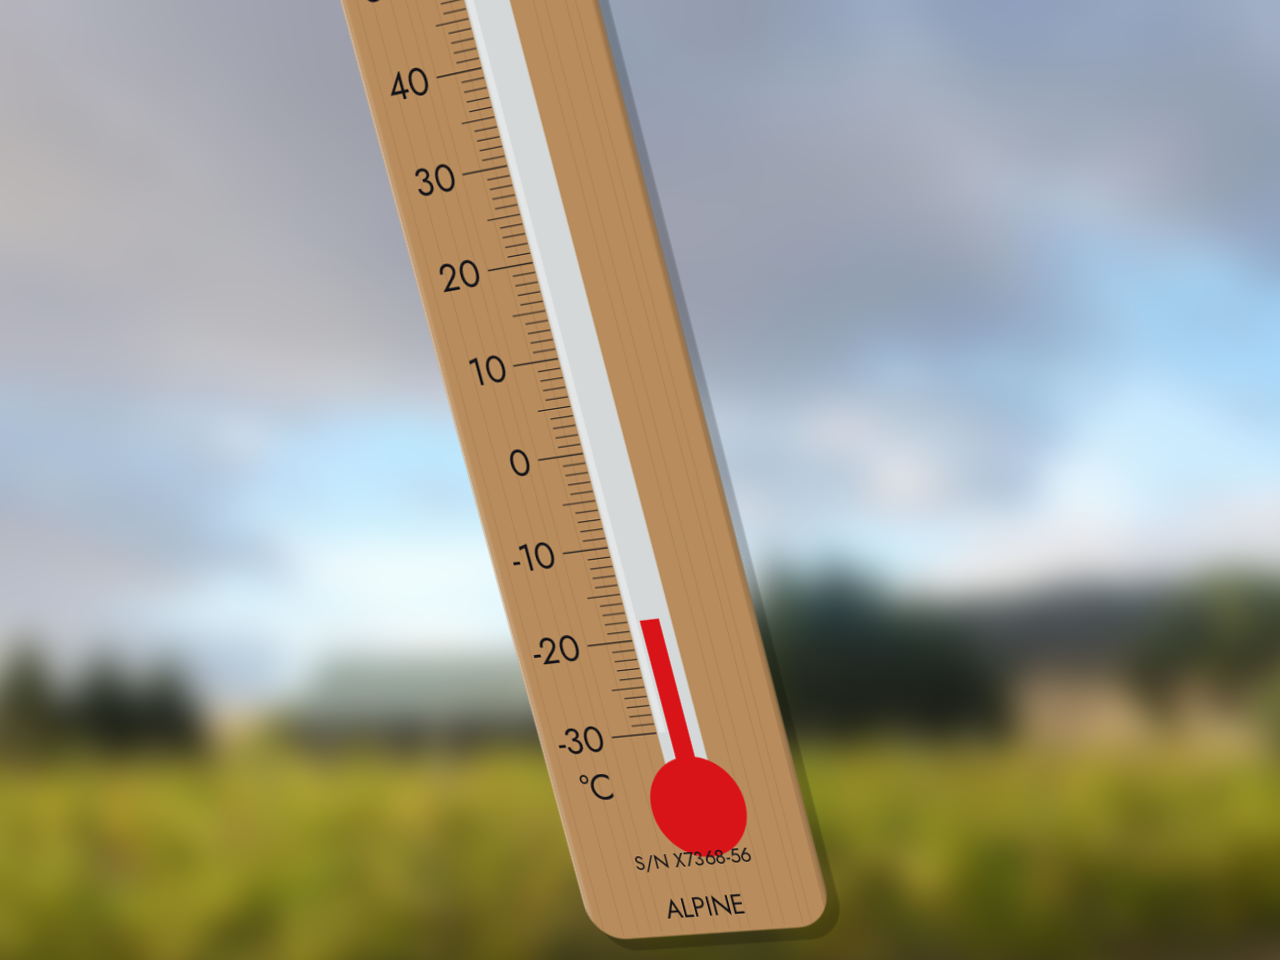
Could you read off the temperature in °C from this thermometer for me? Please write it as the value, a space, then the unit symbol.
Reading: -18 °C
